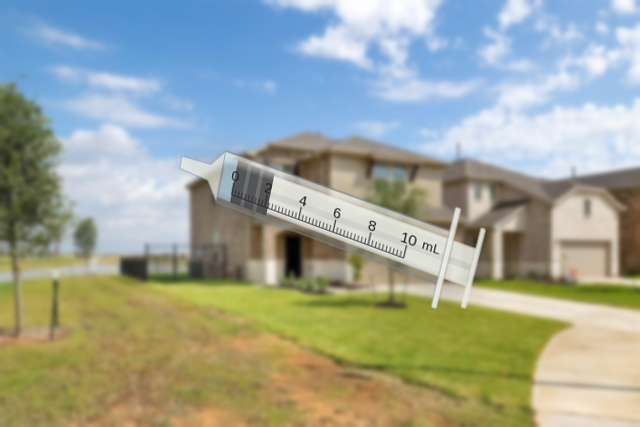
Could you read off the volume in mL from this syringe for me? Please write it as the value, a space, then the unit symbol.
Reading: 0 mL
